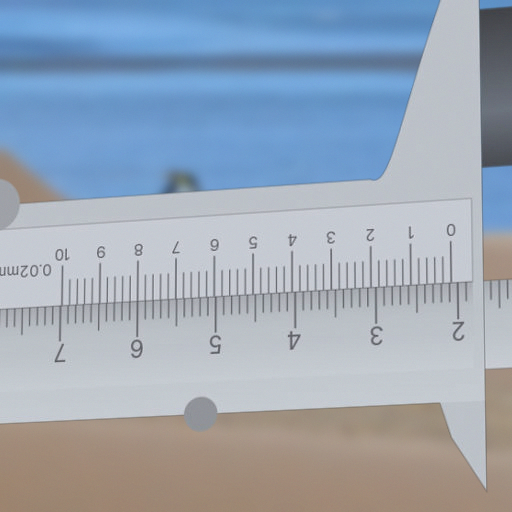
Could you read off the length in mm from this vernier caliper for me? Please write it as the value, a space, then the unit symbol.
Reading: 20.8 mm
